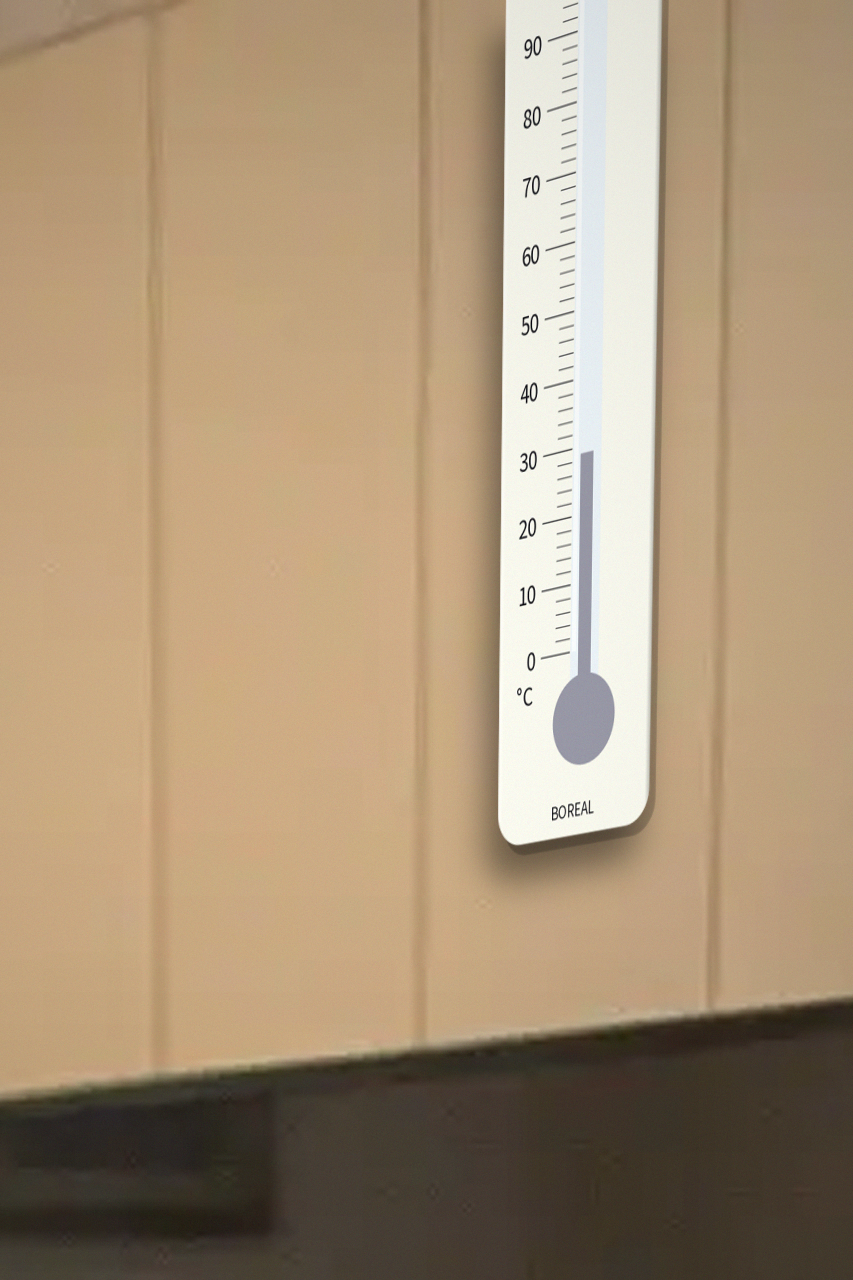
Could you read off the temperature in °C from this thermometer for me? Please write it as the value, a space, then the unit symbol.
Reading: 29 °C
